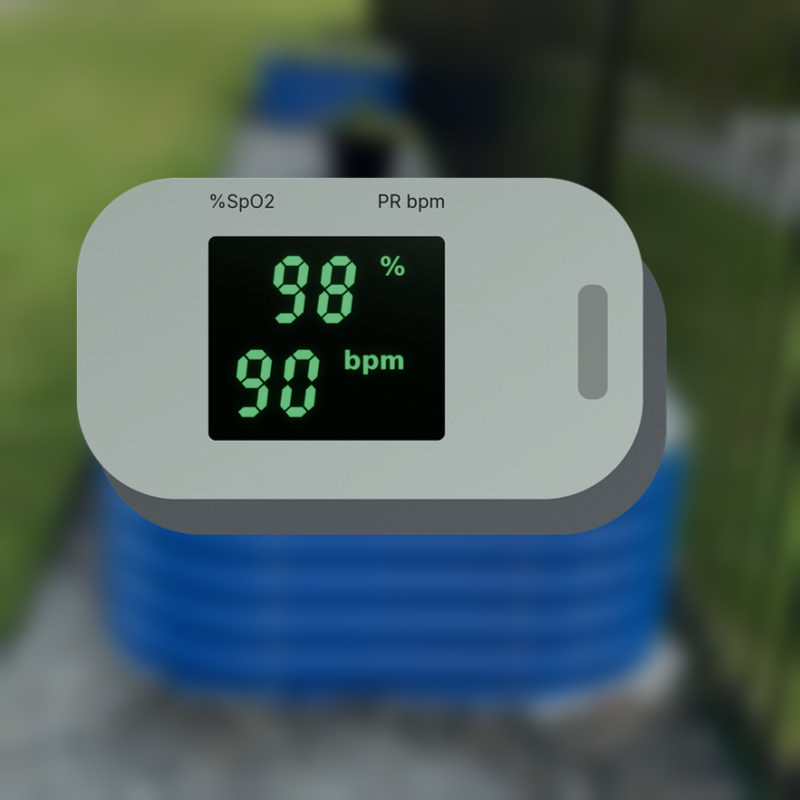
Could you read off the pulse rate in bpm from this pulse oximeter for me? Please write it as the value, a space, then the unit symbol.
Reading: 90 bpm
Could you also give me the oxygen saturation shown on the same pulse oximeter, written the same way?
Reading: 98 %
